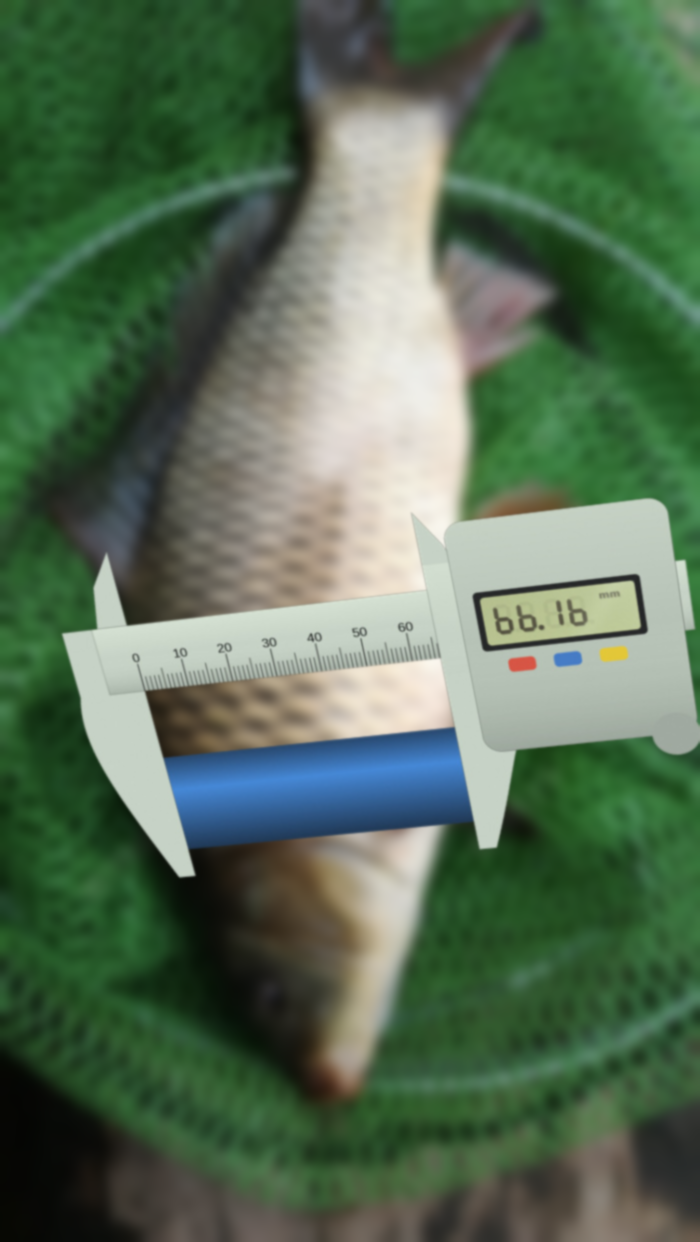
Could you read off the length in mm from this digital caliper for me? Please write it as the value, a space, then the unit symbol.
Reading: 66.16 mm
